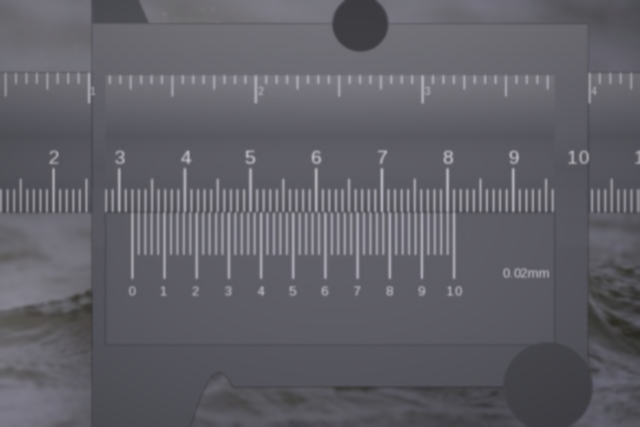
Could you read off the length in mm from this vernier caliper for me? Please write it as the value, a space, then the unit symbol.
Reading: 32.0 mm
